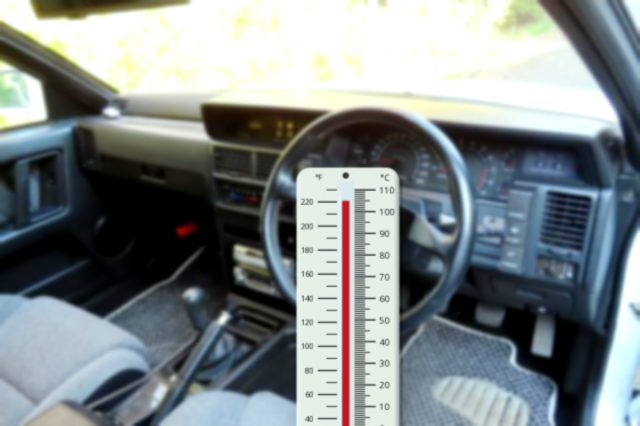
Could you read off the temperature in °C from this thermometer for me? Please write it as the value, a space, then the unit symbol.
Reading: 105 °C
